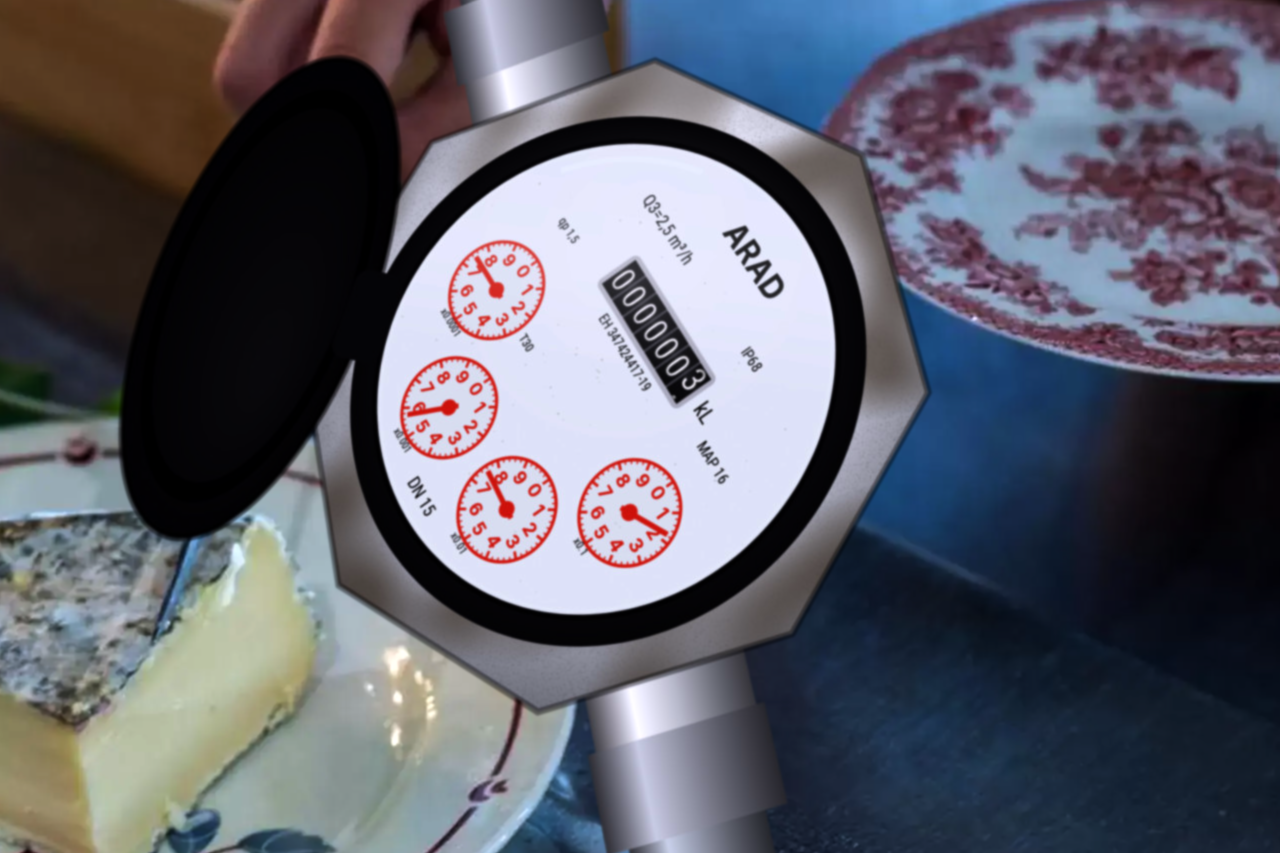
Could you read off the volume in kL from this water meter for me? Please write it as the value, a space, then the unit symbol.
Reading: 3.1757 kL
